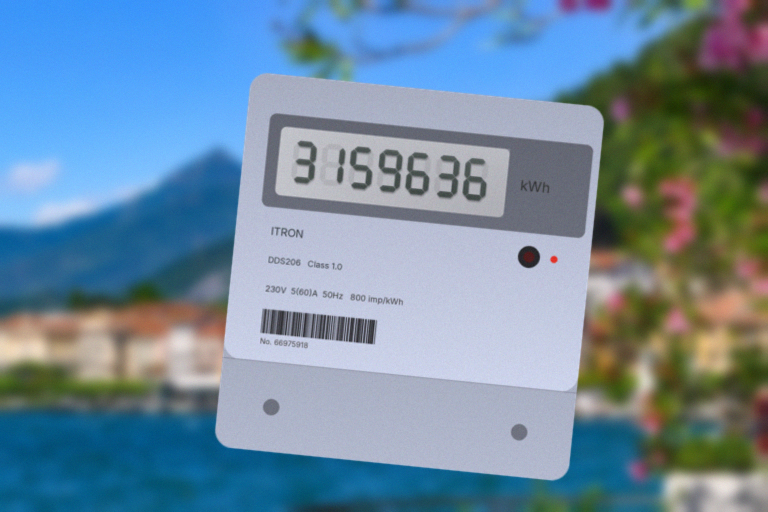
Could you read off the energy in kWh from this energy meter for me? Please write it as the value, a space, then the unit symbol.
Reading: 3159636 kWh
